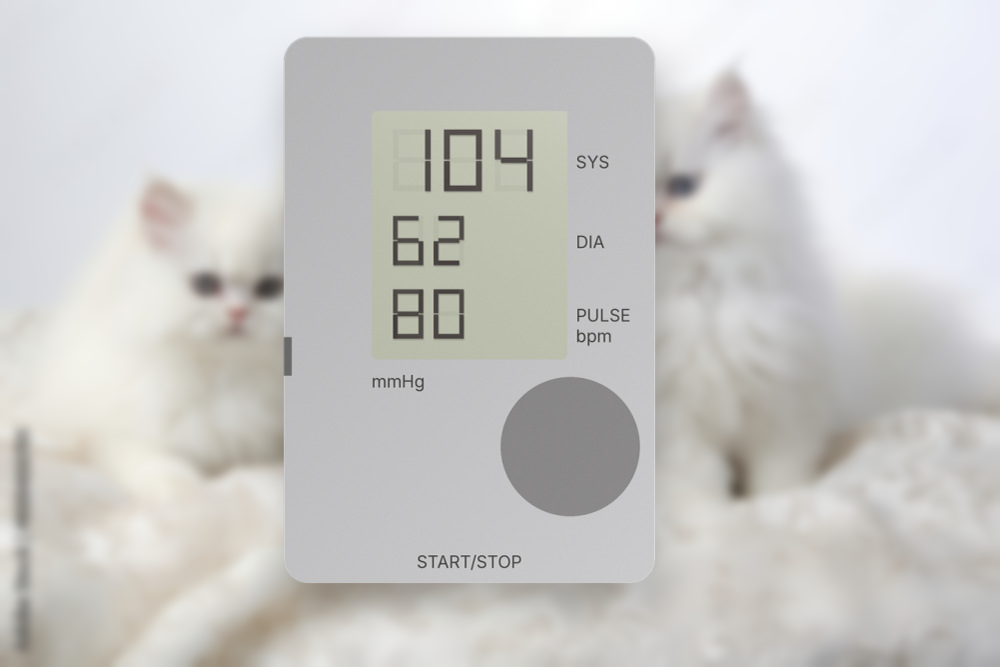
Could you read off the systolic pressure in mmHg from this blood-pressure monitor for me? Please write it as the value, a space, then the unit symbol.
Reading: 104 mmHg
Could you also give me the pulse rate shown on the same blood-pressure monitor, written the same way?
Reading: 80 bpm
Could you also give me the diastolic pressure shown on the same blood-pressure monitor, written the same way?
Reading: 62 mmHg
